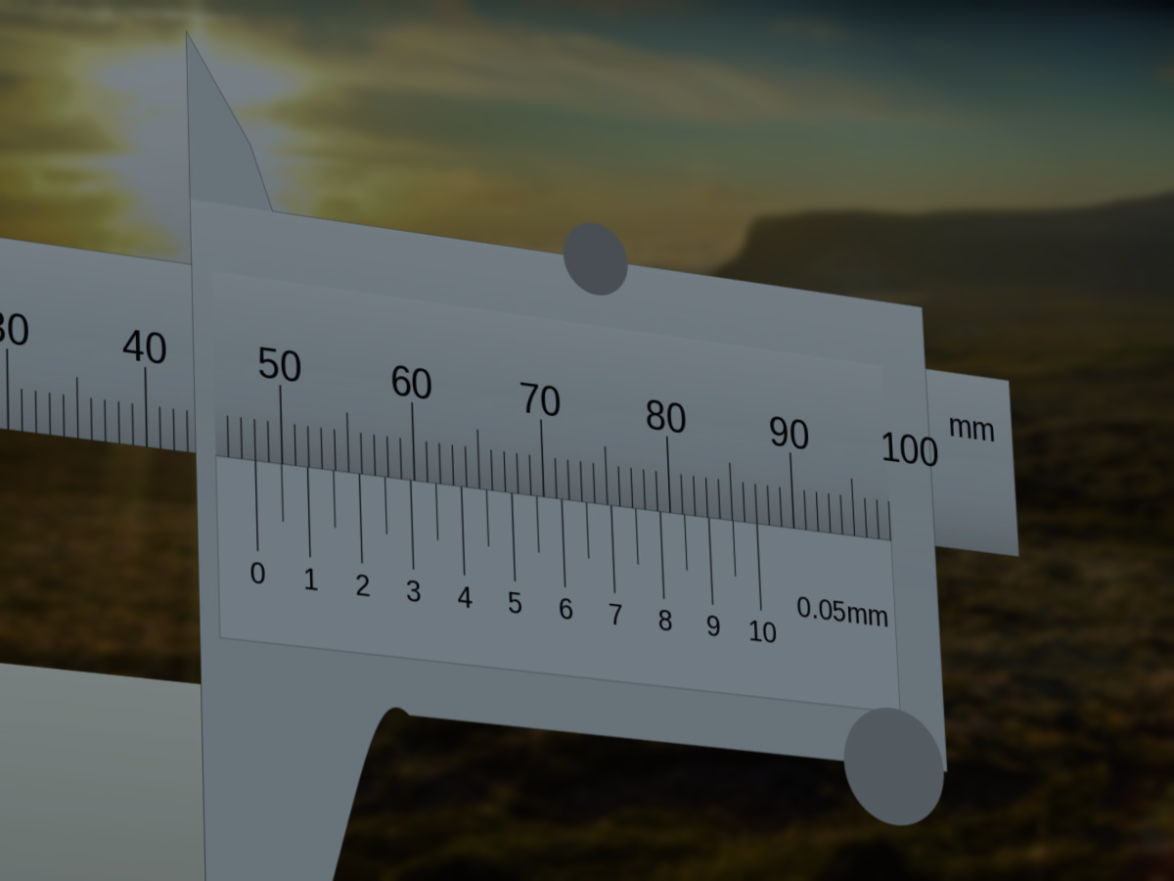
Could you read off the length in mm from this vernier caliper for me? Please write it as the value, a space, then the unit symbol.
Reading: 48.0 mm
